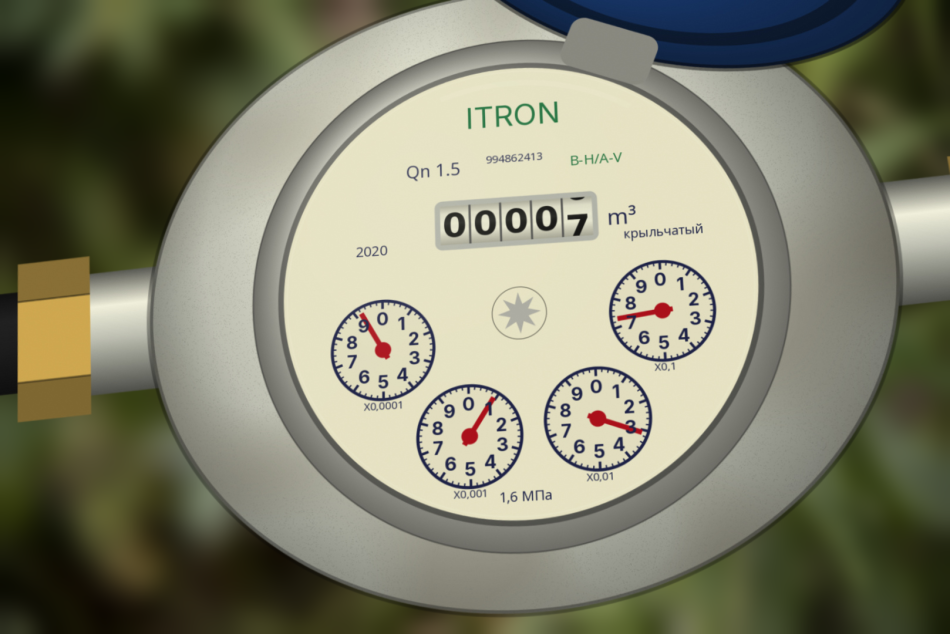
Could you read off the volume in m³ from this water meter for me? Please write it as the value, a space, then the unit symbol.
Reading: 6.7309 m³
